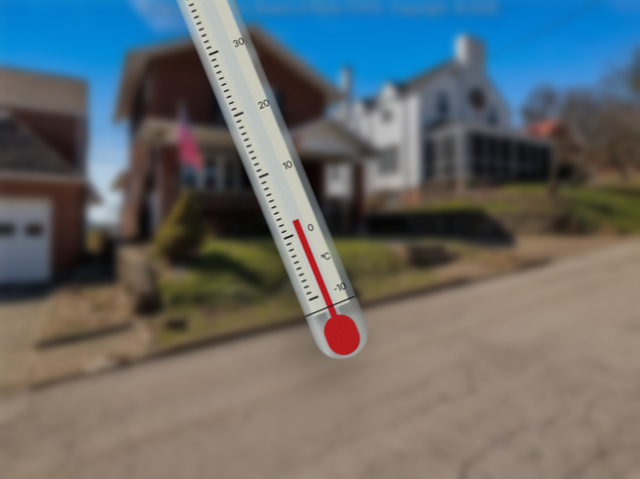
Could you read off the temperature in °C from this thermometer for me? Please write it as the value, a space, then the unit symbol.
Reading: 2 °C
